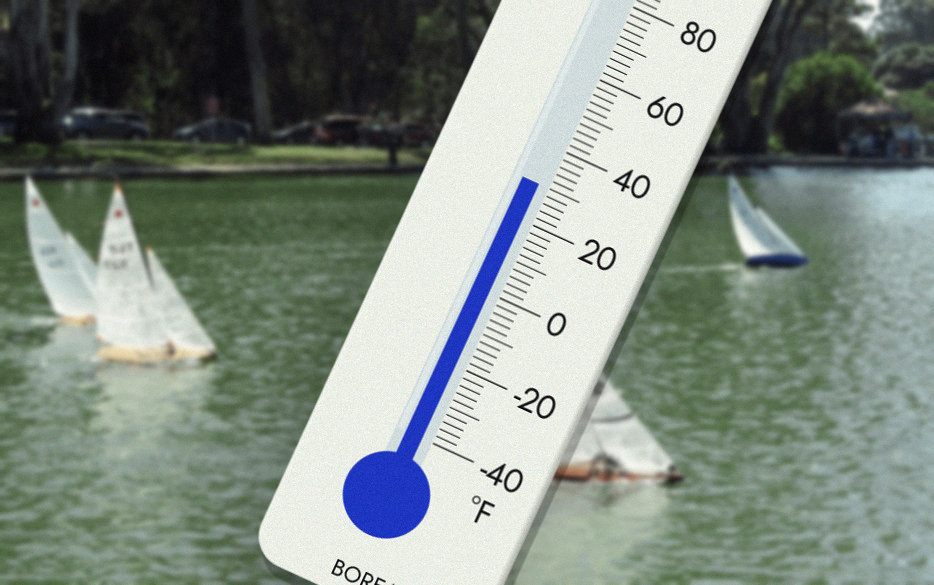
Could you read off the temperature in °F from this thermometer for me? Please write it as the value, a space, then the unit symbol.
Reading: 30 °F
